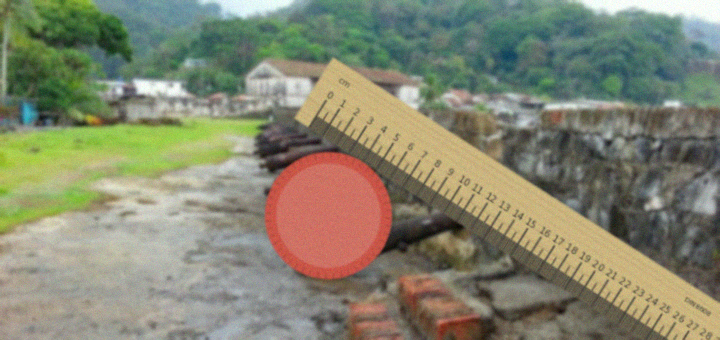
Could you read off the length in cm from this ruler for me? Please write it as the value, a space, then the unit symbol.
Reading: 8 cm
